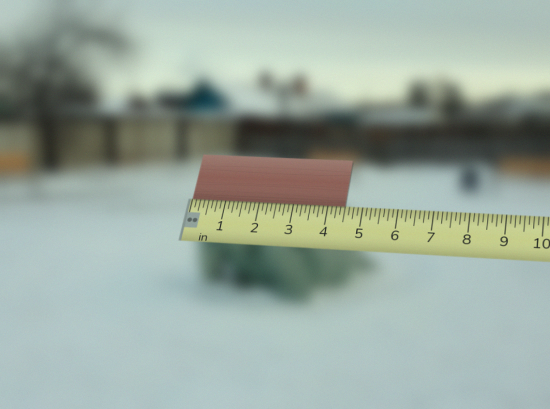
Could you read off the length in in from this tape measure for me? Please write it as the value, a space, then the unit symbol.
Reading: 4.5 in
